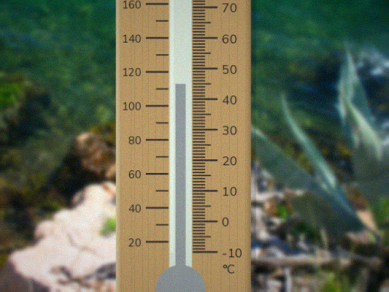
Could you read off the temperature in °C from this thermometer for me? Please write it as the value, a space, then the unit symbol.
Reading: 45 °C
